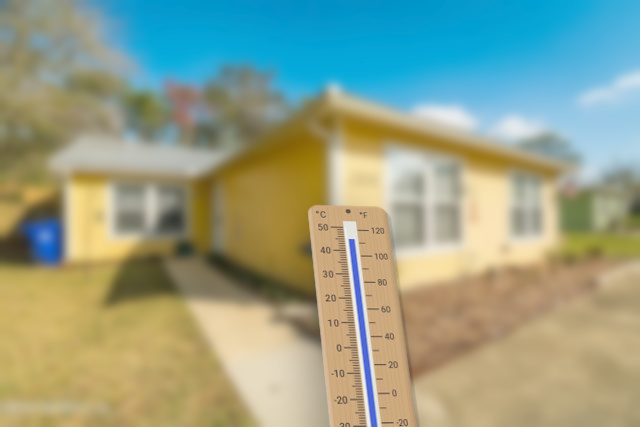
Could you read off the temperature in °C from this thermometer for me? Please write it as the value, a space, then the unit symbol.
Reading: 45 °C
